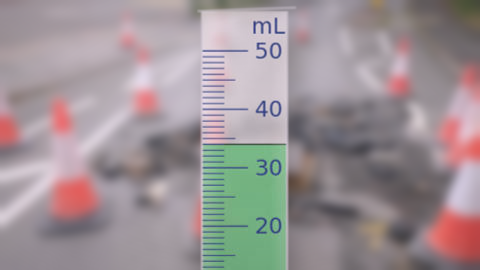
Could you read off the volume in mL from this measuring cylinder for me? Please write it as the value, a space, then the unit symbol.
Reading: 34 mL
